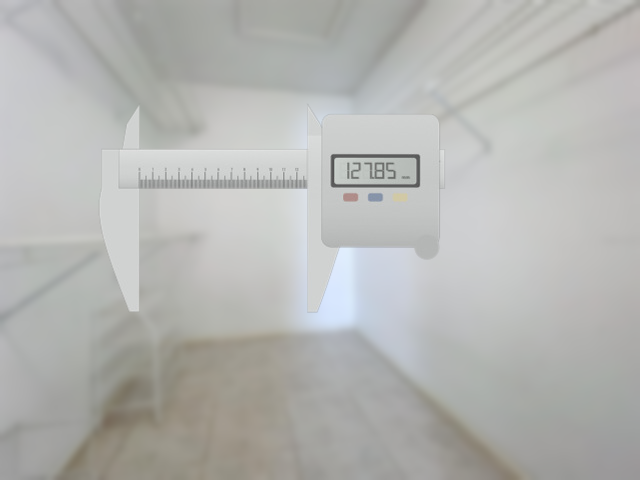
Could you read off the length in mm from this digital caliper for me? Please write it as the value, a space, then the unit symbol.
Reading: 127.85 mm
